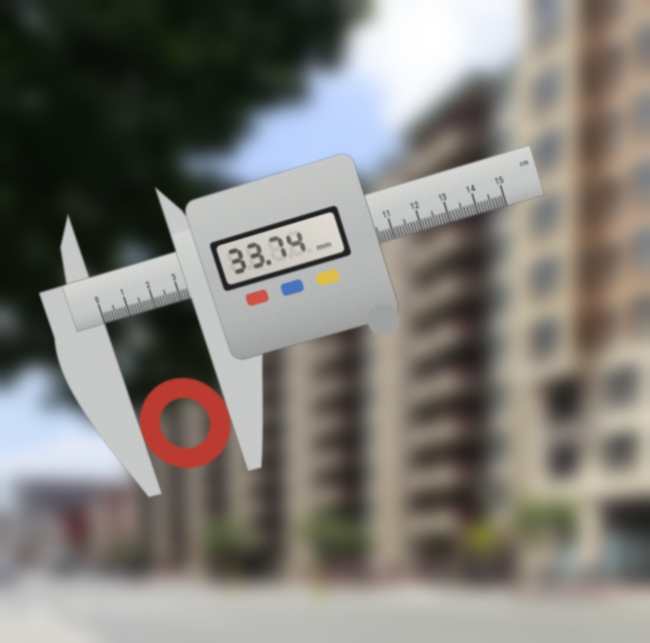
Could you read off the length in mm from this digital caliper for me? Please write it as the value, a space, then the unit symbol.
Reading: 33.74 mm
